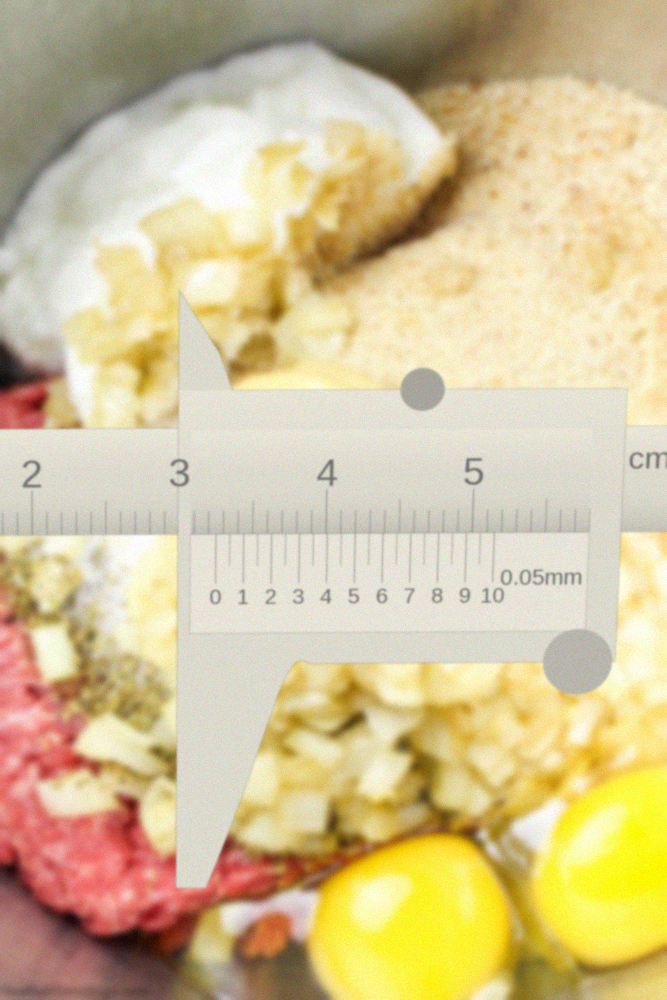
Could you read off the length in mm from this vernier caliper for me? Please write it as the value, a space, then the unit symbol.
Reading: 32.5 mm
